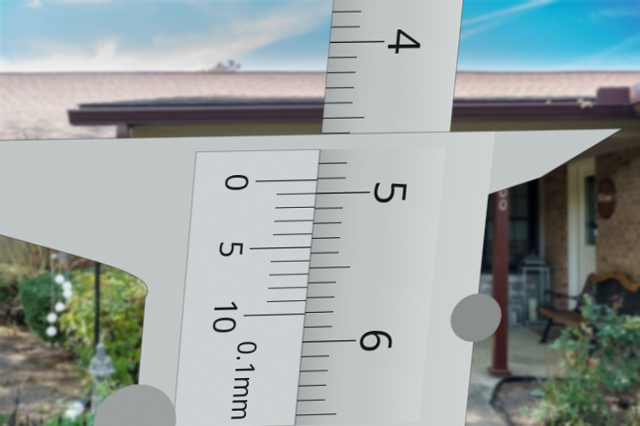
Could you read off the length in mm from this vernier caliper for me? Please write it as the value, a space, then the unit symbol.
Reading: 49.1 mm
